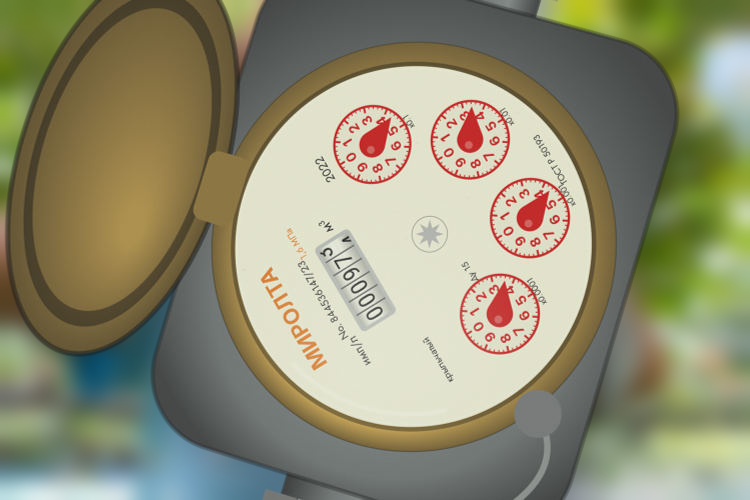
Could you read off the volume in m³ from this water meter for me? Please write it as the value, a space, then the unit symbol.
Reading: 973.4343 m³
